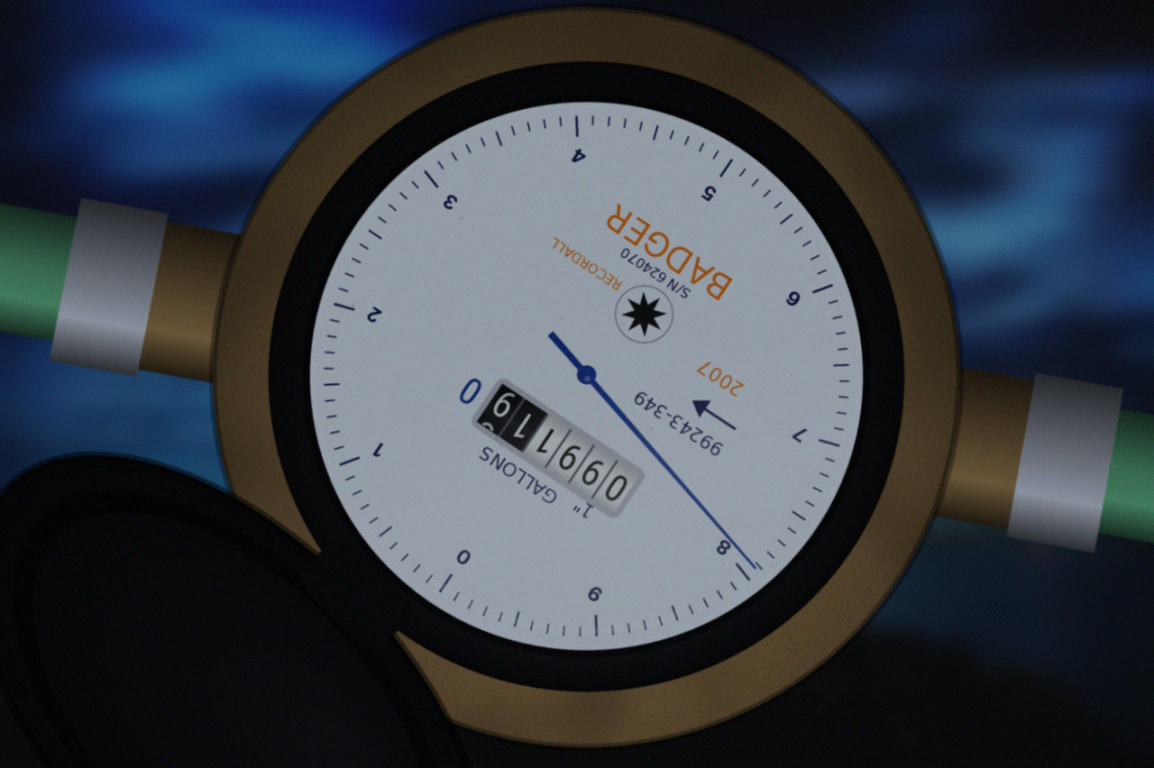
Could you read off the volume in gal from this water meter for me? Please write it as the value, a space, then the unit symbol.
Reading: 991187.9 gal
